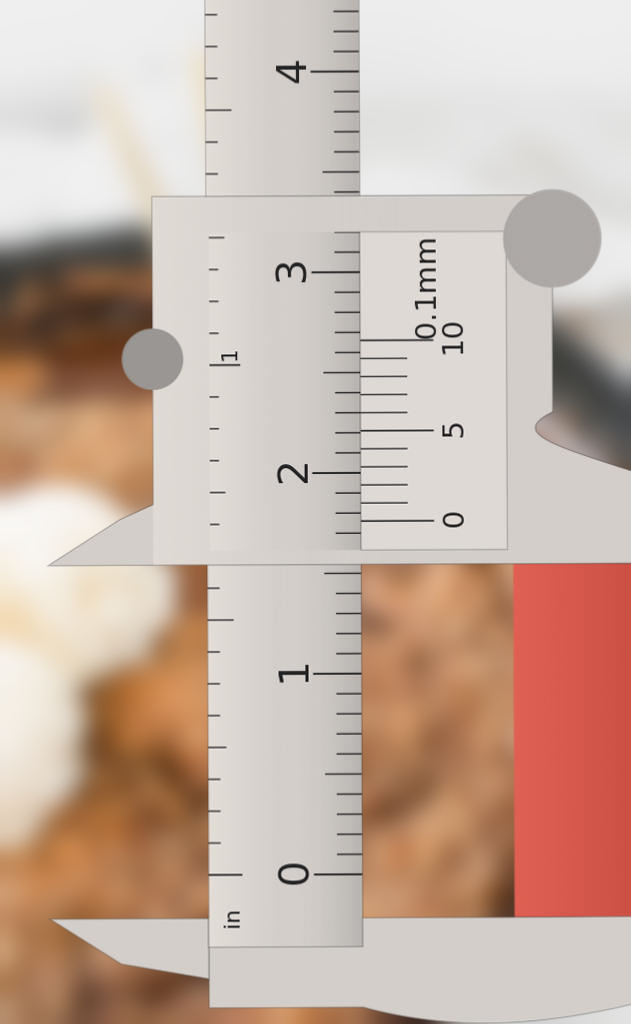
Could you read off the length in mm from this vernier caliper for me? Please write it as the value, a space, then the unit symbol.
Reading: 17.6 mm
